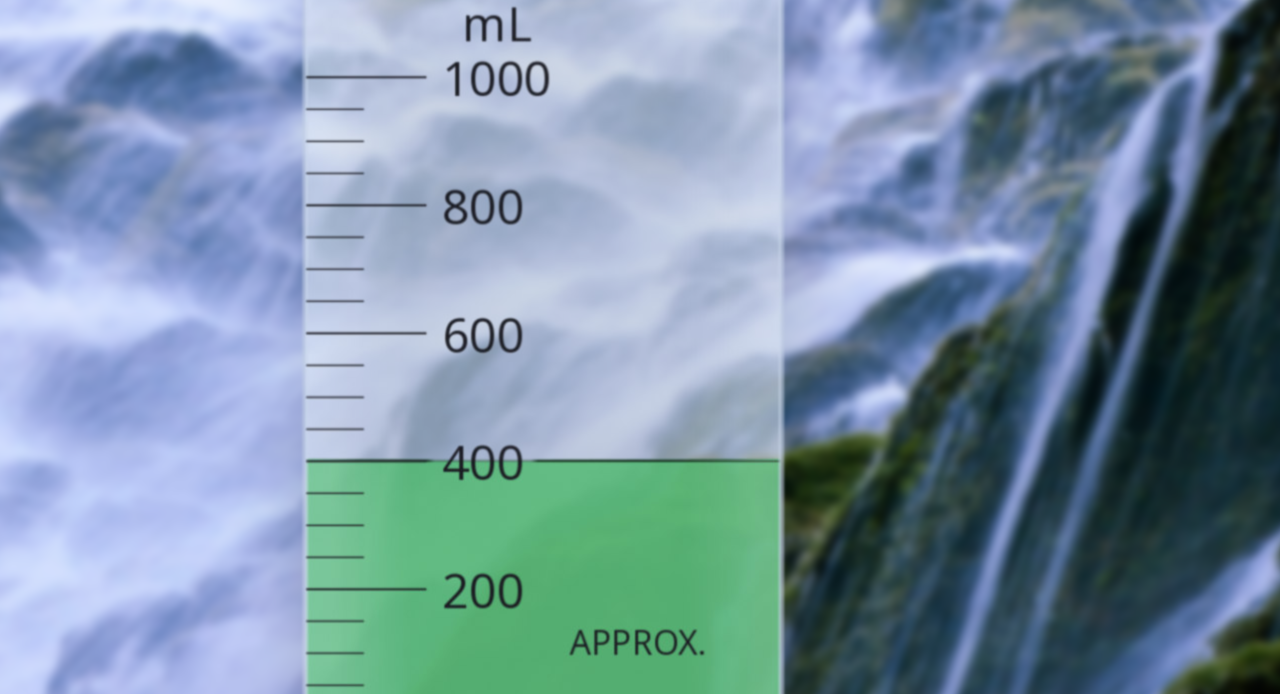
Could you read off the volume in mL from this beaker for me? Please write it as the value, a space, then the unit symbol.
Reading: 400 mL
